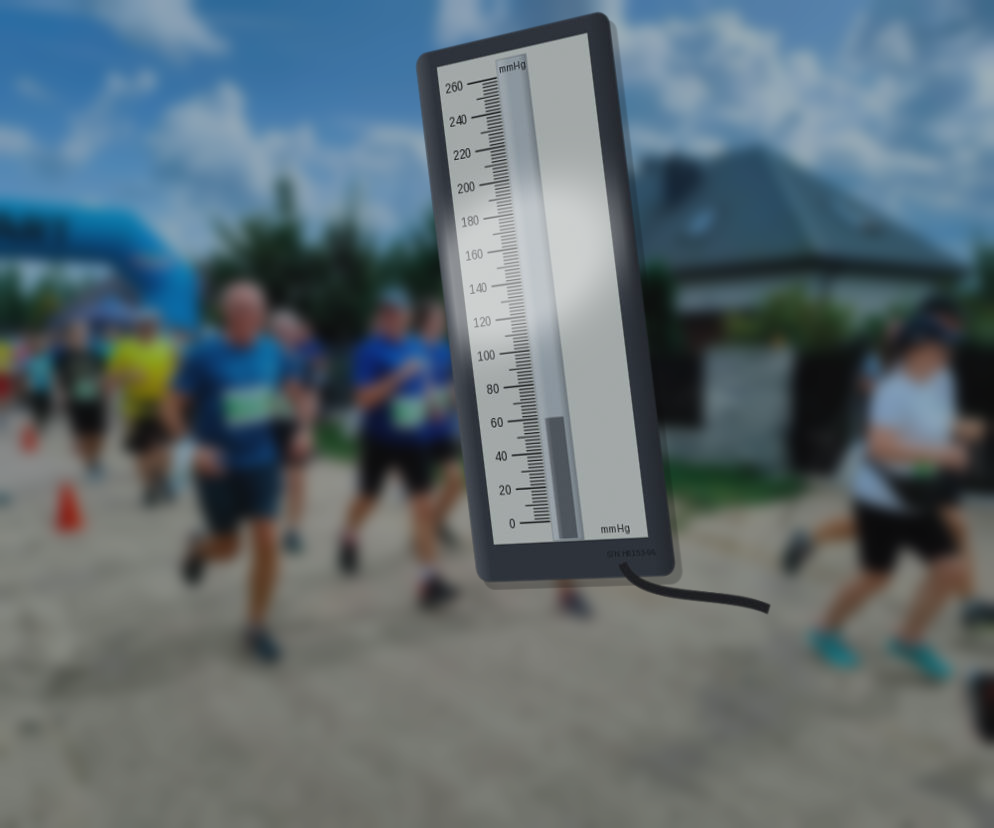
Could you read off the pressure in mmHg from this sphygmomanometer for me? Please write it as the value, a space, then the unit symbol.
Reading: 60 mmHg
